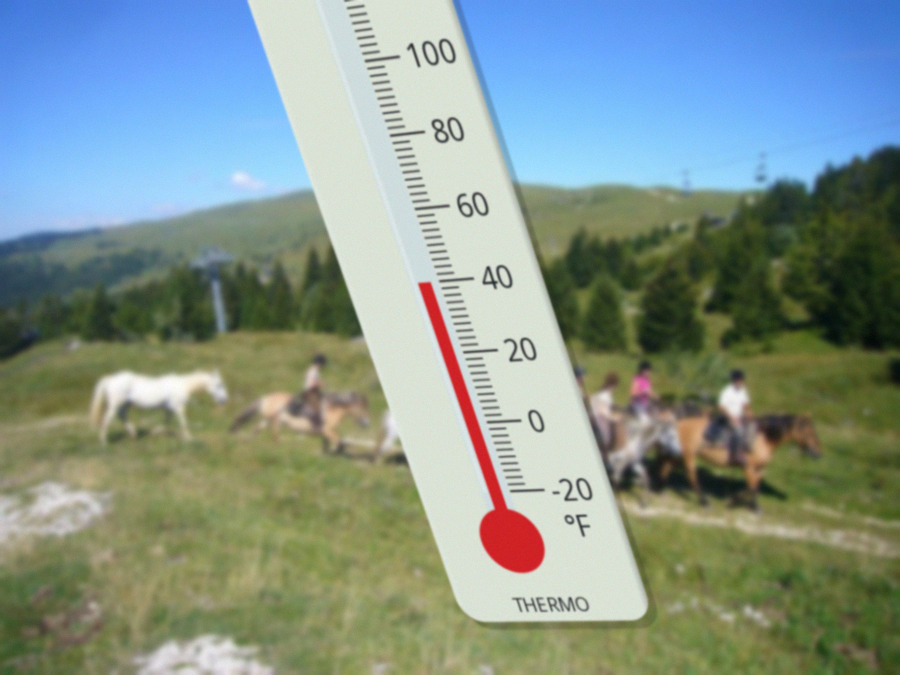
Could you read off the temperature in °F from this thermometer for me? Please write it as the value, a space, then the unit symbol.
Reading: 40 °F
